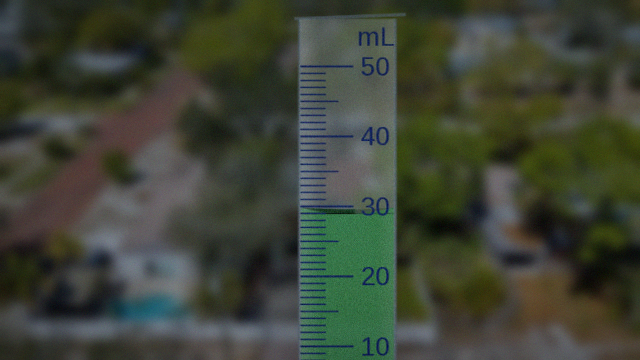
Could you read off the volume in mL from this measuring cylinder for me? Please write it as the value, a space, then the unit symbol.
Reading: 29 mL
